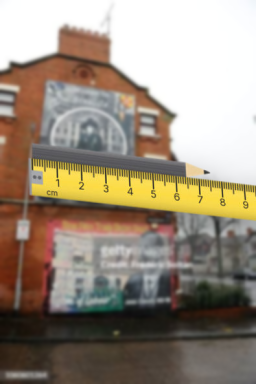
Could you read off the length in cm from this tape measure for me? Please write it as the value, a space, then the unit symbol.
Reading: 7.5 cm
